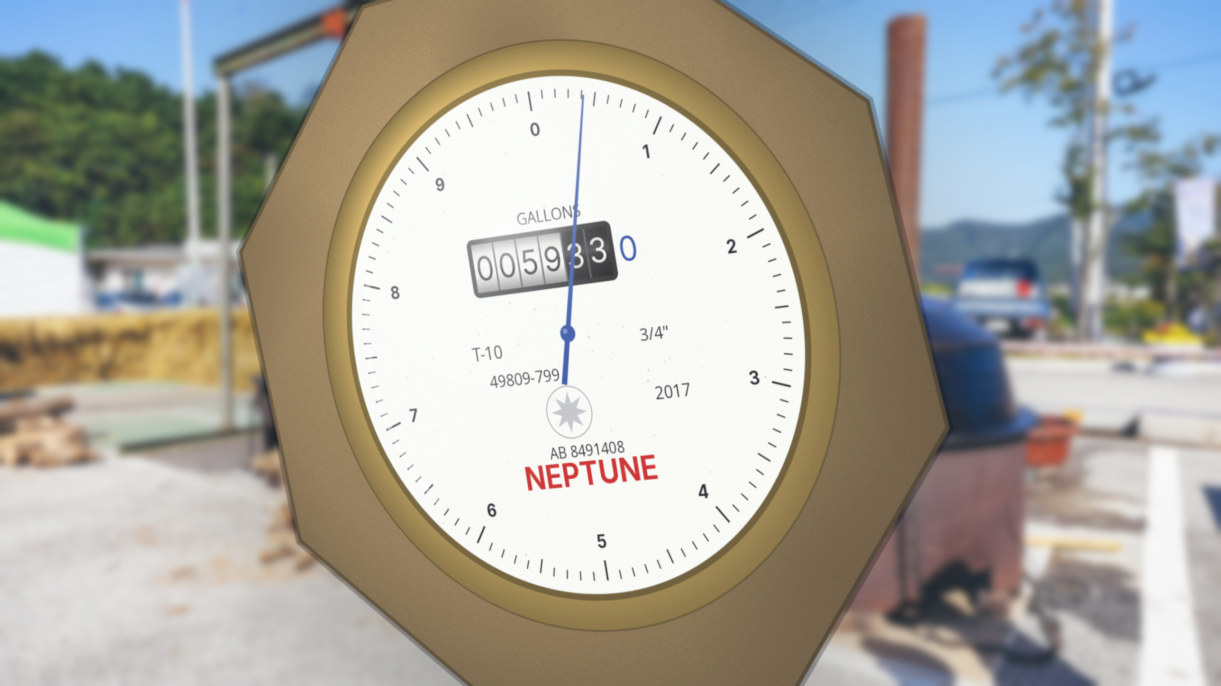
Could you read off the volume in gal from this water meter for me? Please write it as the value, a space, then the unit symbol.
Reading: 59330.4 gal
